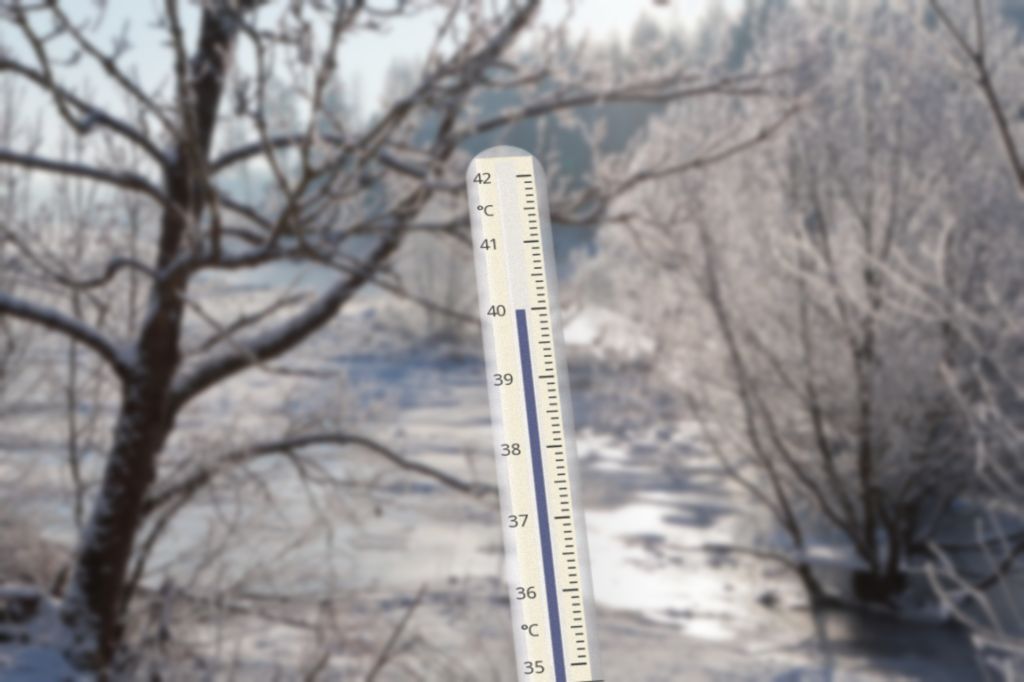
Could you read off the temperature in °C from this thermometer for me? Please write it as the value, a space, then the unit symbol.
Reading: 40 °C
